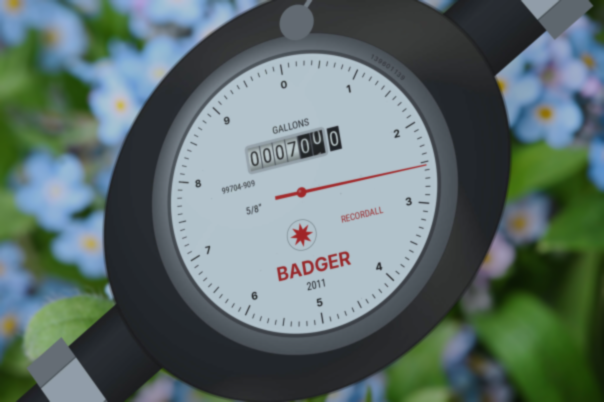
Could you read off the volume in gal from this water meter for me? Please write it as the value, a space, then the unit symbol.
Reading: 7002.5 gal
